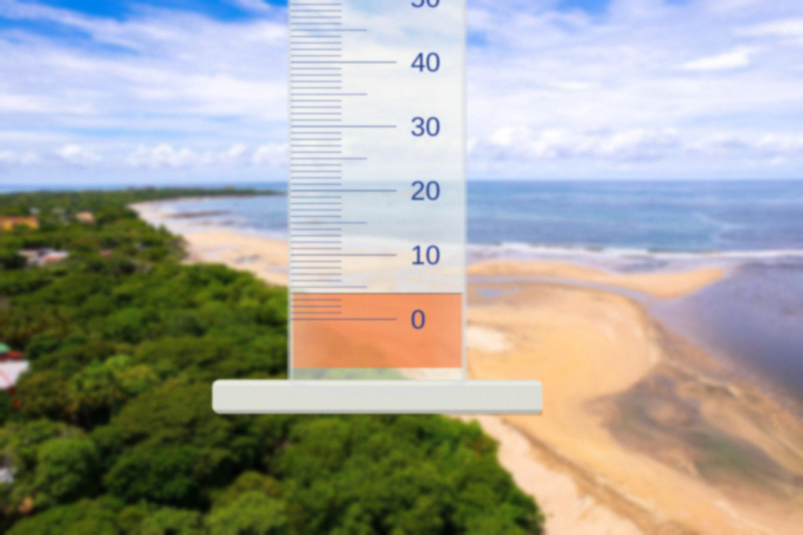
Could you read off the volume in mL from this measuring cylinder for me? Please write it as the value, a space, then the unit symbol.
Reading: 4 mL
